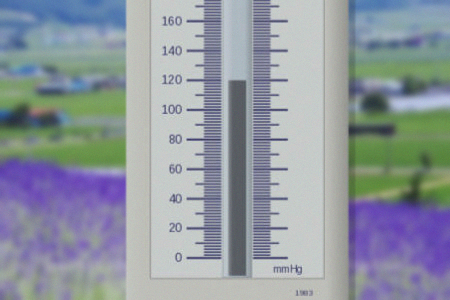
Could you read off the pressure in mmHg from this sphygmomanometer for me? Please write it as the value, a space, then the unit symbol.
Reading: 120 mmHg
